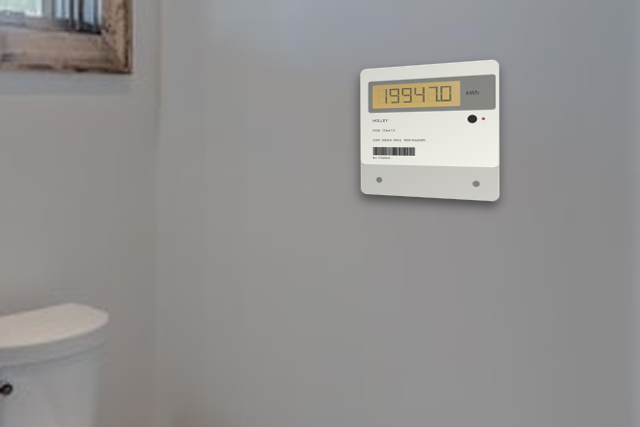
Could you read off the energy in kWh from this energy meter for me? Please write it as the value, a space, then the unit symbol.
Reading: 19947.0 kWh
